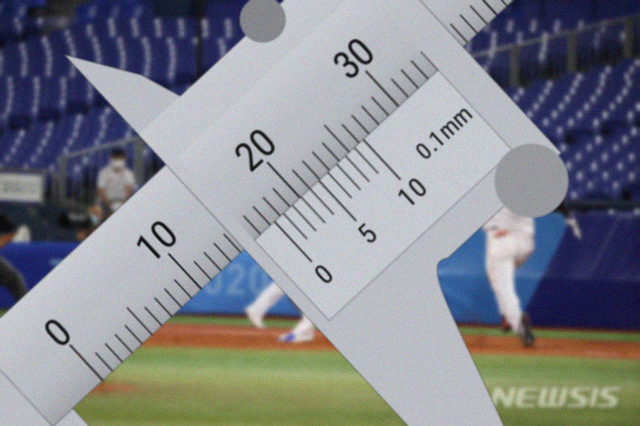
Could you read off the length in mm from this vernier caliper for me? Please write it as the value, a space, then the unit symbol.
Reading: 17.4 mm
